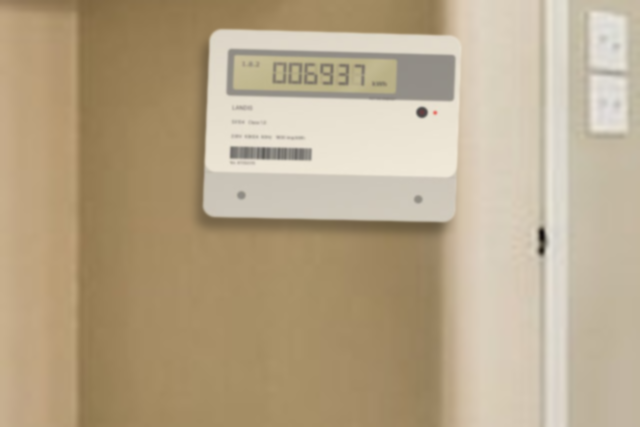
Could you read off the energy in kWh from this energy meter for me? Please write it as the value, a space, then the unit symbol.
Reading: 6937 kWh
